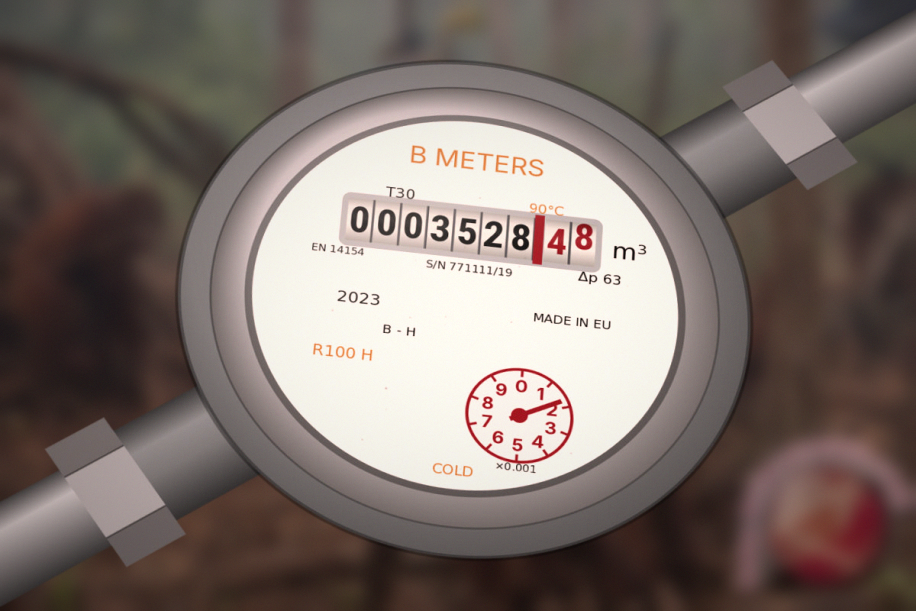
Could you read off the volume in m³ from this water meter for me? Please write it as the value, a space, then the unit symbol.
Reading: 3528.481 m³
